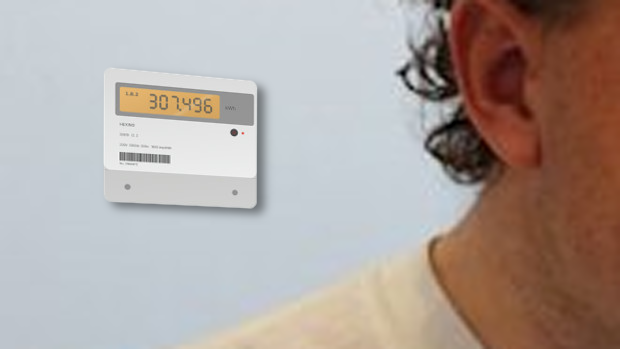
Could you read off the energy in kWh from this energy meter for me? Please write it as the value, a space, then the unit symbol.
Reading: 307.496 kWh
